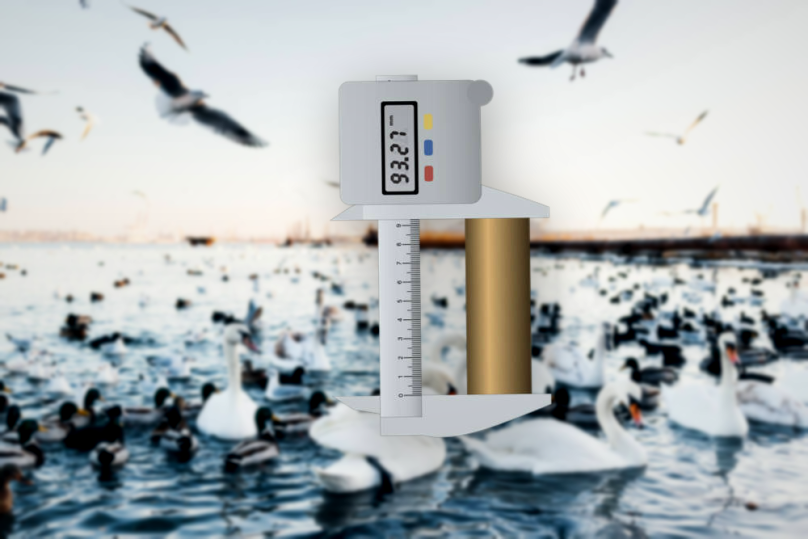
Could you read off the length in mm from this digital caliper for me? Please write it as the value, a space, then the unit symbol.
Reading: 93.27 mm
